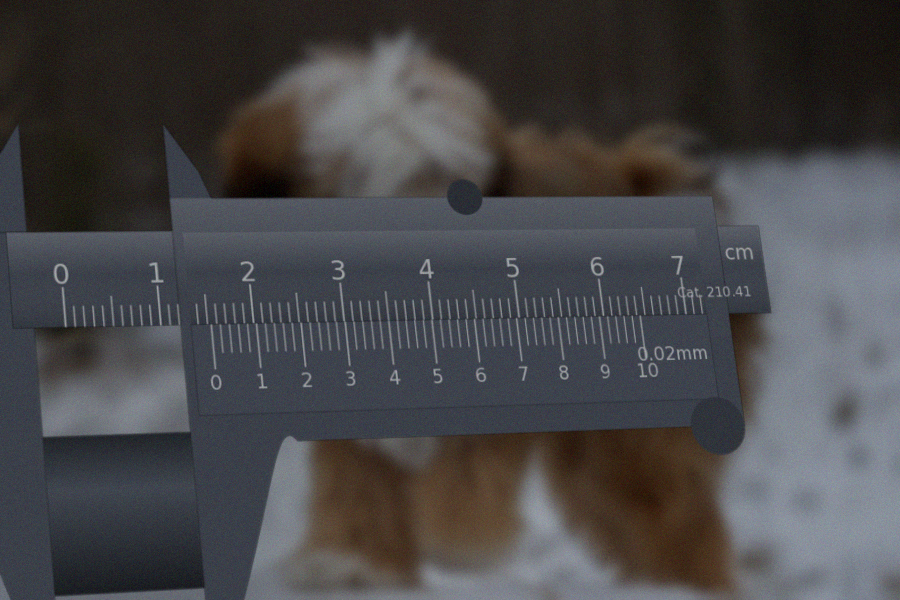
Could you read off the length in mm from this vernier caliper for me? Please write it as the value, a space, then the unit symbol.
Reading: 15.4 mm
